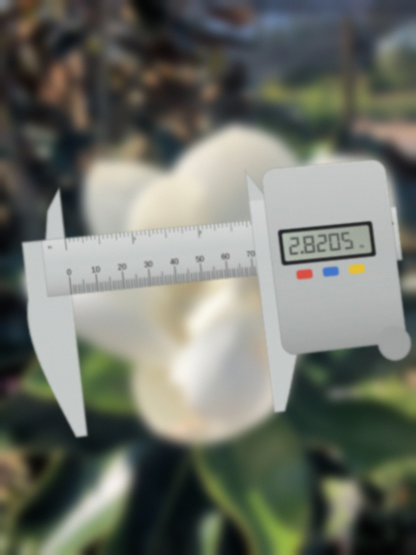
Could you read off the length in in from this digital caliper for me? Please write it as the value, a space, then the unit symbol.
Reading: 2.8205 in
